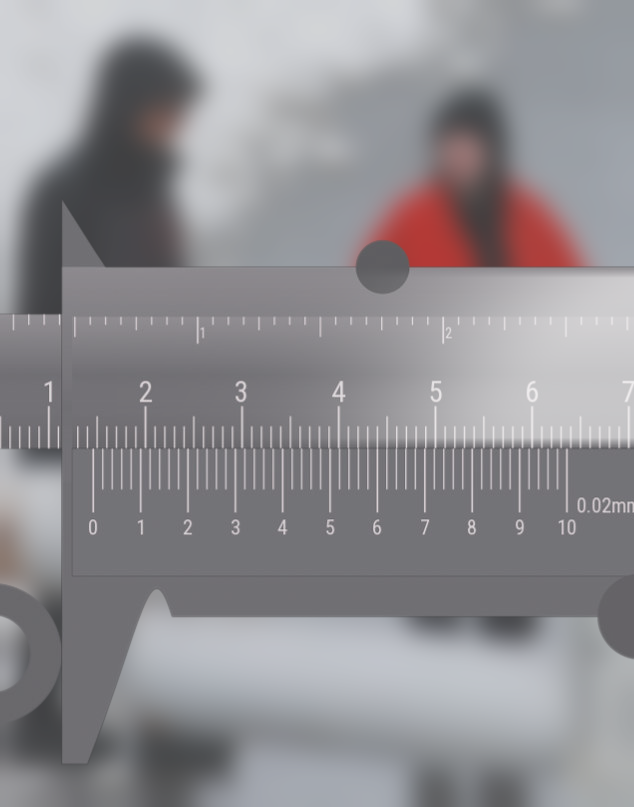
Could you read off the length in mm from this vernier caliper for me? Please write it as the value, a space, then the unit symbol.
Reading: 14.6 mm
